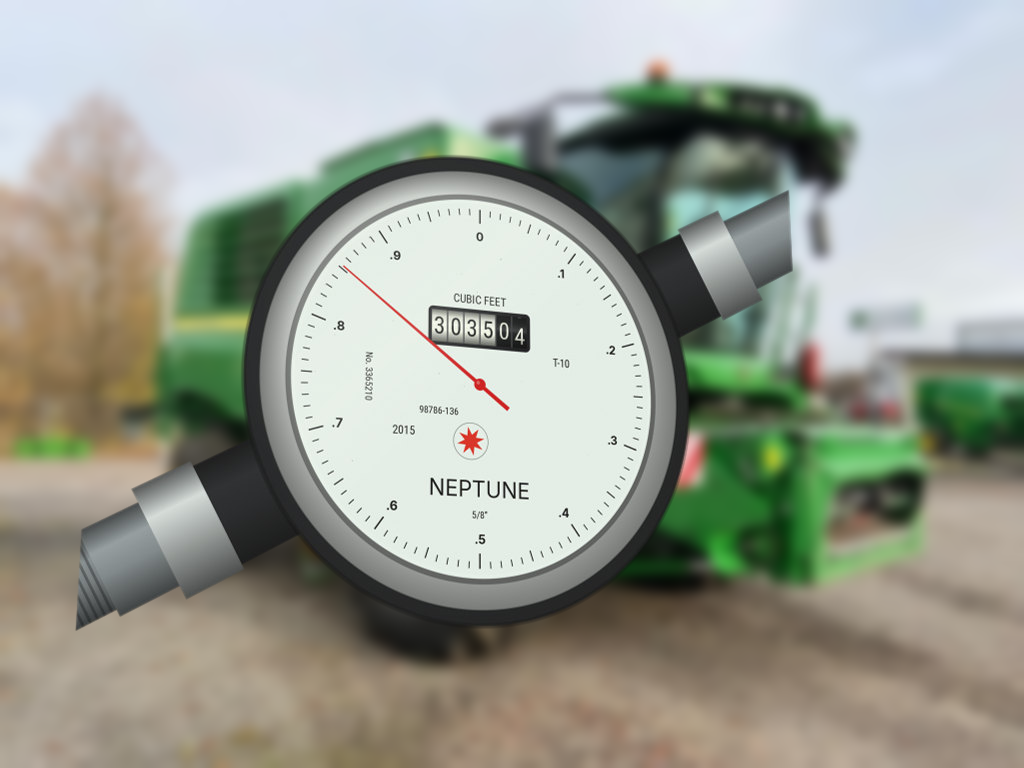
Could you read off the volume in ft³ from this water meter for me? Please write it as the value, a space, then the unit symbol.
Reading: 303503.85 ft³
